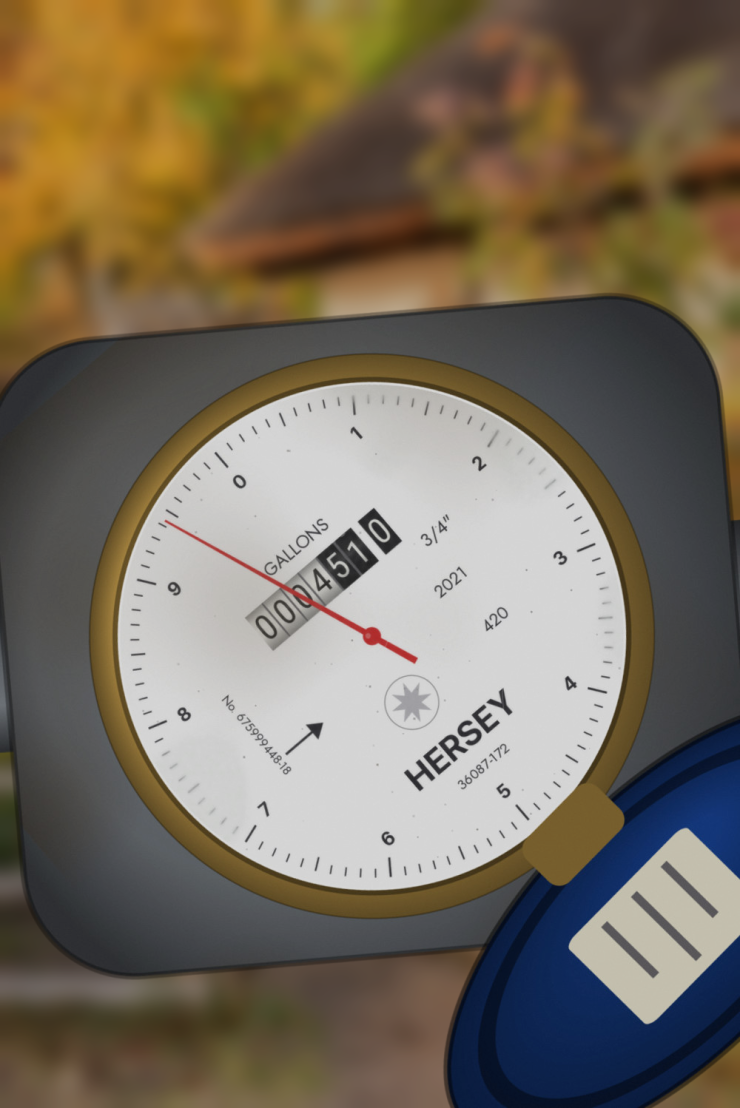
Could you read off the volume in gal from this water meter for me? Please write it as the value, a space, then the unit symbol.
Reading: 4509.4 gal
